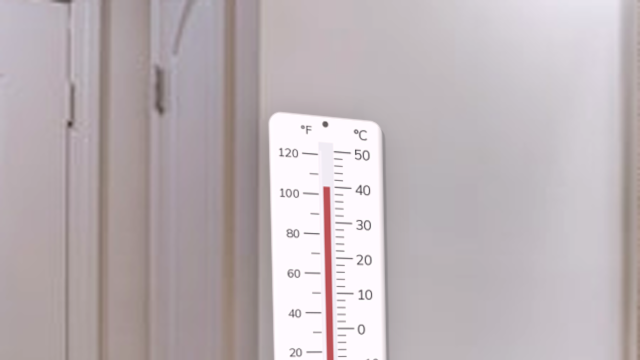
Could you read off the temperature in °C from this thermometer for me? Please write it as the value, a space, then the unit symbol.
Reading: 40 °C
